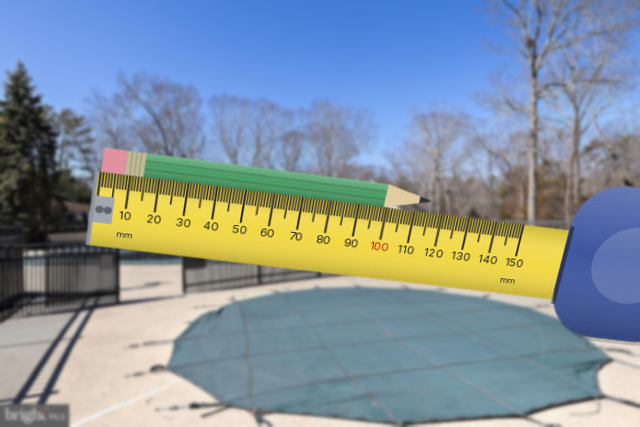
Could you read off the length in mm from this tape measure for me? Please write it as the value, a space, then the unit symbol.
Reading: 115 mm
